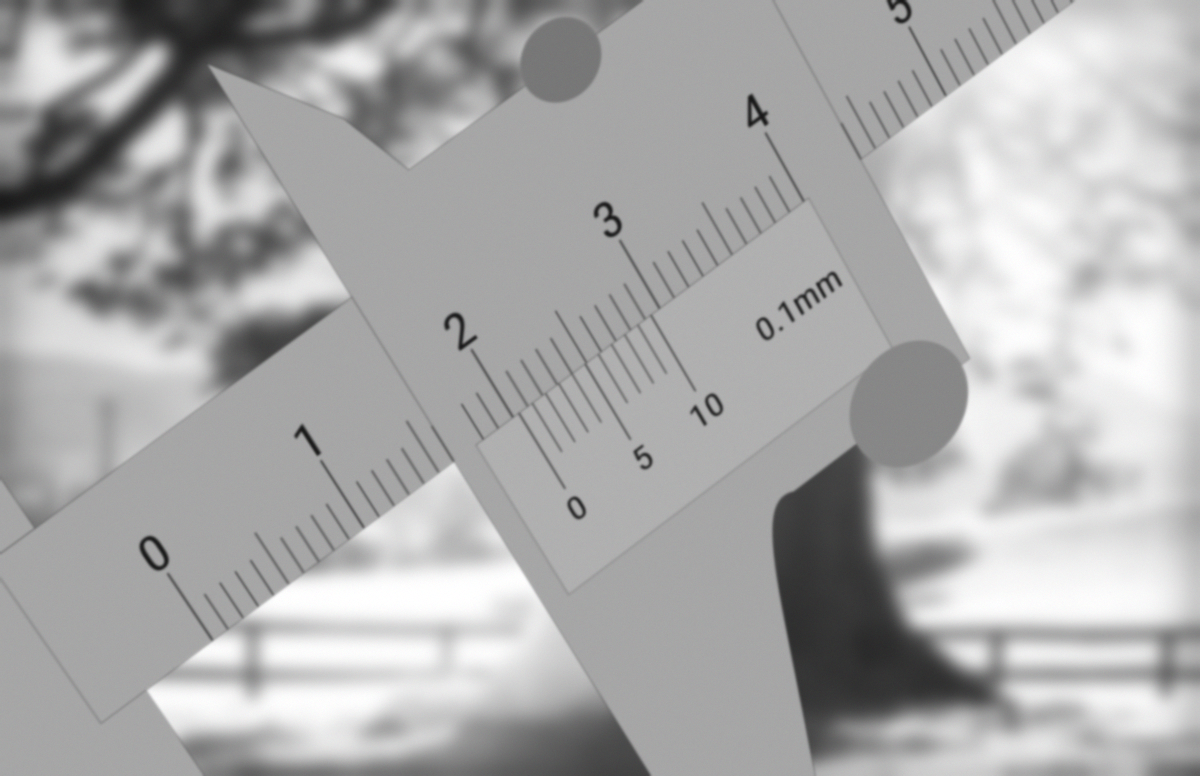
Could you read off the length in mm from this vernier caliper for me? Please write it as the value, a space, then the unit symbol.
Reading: 20.4 mm
